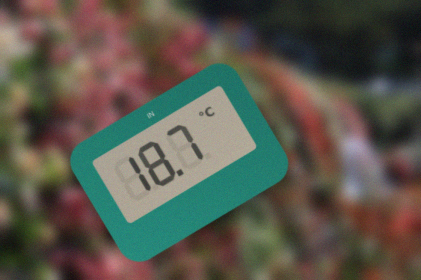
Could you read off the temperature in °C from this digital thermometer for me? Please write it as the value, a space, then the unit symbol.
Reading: 18.7 °C
